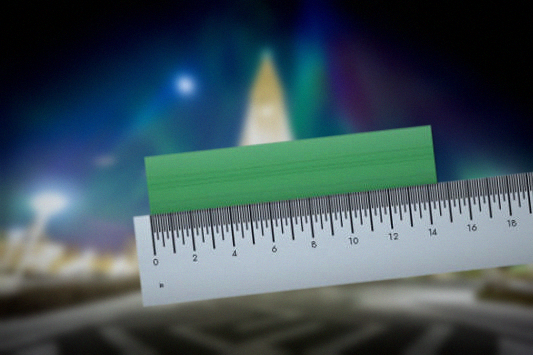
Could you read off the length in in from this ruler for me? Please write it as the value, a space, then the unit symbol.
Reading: 14.5 in
